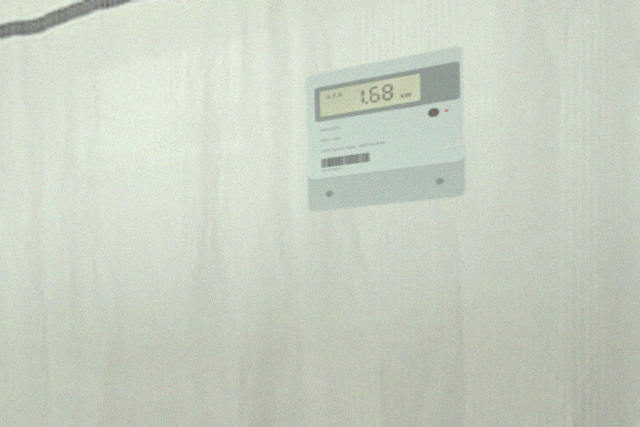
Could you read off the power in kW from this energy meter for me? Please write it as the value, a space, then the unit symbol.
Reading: 1.68 kW
